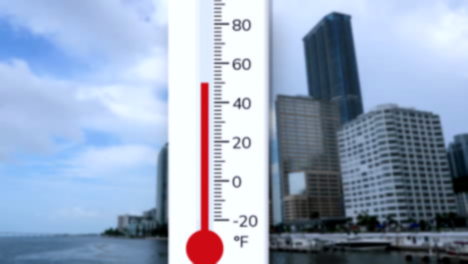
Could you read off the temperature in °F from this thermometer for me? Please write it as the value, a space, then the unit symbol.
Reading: 50 °F
